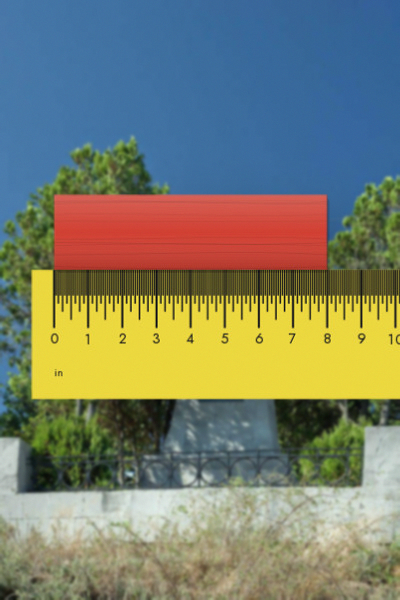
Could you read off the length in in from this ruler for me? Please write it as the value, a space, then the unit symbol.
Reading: 8 in
